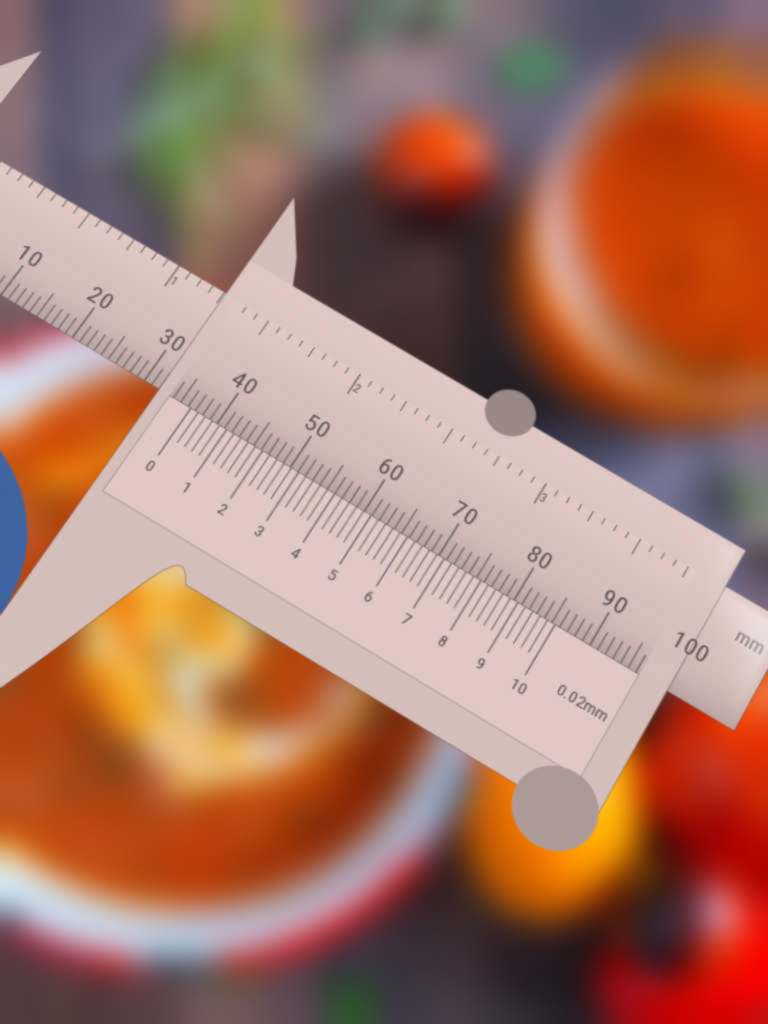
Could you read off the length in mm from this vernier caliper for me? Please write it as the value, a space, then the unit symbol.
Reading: 36.4 mm
